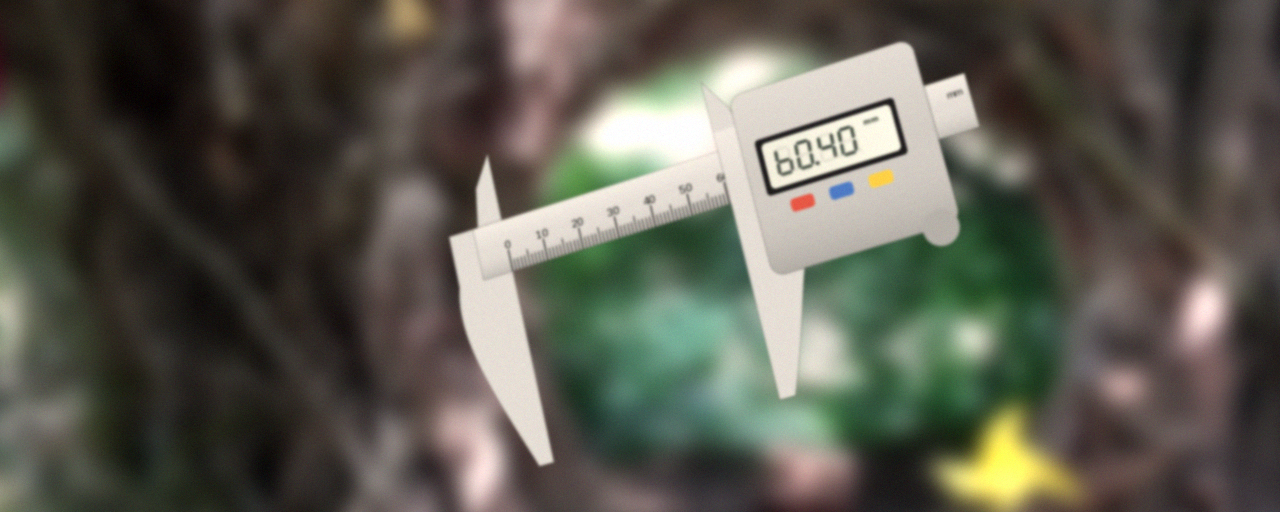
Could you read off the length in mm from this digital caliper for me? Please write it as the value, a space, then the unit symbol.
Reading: 60.40 mm
